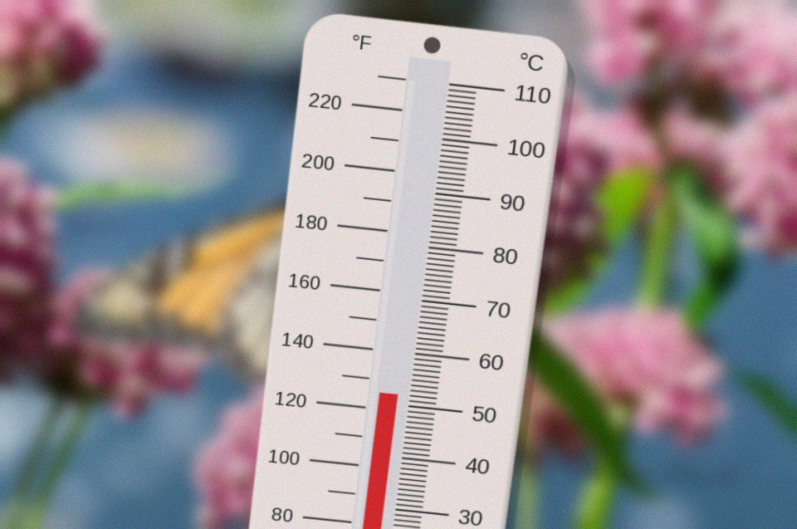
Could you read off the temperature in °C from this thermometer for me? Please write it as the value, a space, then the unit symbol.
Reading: 52 °C
